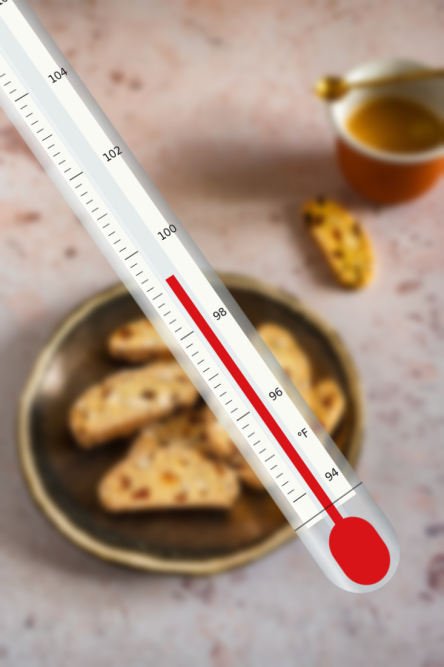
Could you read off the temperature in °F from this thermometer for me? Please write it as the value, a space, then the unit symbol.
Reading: 99.2 °F
